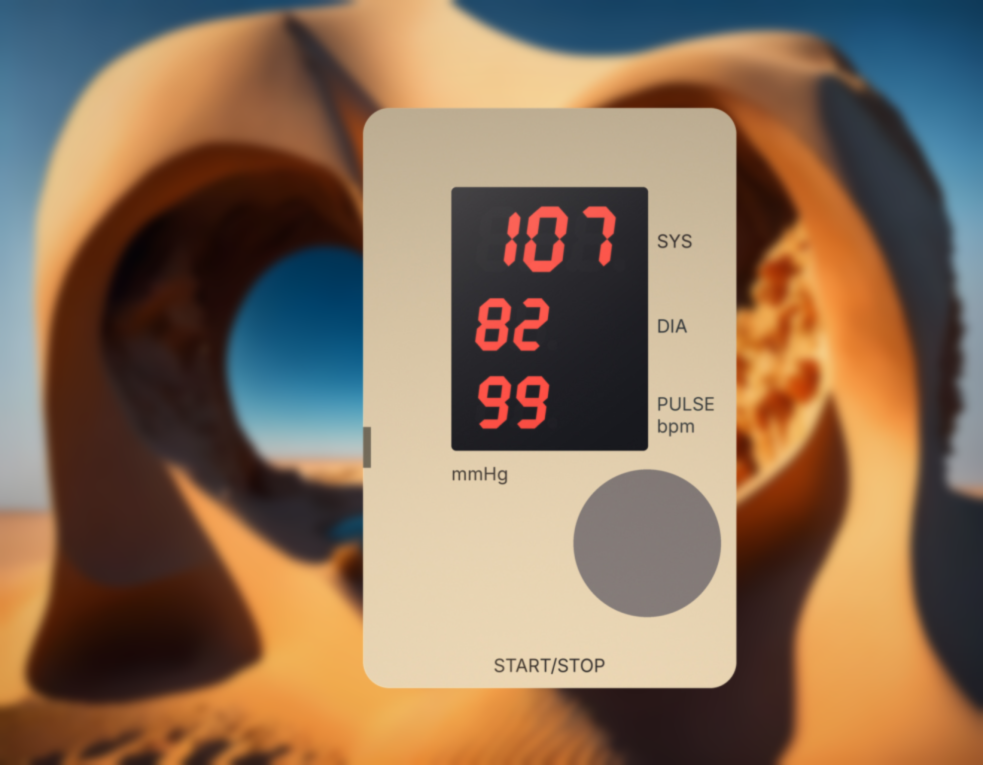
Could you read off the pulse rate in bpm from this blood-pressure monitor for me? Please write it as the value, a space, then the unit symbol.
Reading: 99 bpm
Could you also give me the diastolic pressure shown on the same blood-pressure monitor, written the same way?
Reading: 82 mmHg
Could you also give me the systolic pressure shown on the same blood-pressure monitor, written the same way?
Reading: 107 mmHg
